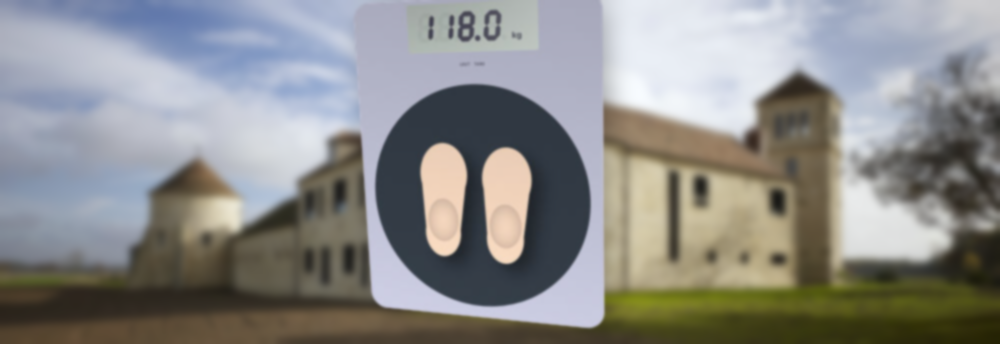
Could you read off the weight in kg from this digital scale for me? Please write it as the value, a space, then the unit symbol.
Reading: 118.0 kg
